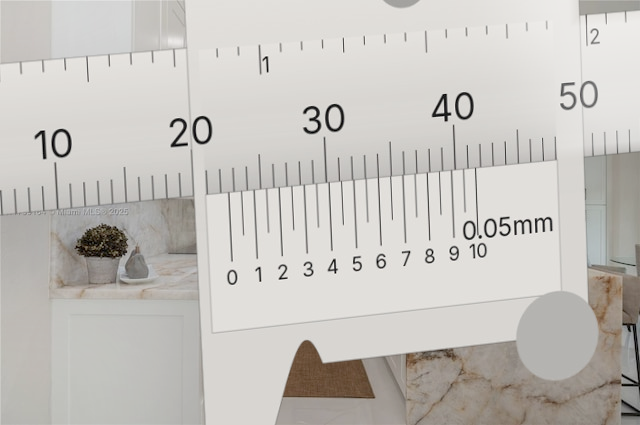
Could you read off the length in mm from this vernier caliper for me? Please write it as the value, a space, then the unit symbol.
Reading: 22.6 mm
